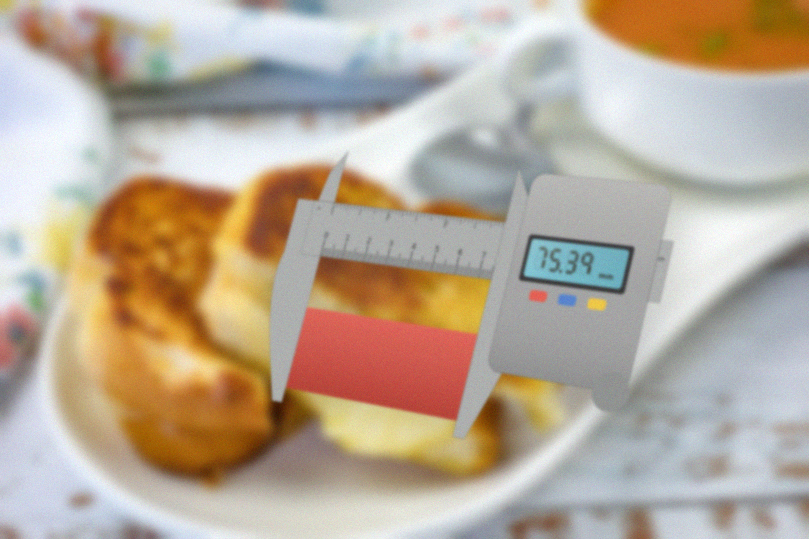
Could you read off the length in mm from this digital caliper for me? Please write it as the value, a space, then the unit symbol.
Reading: 75.39 mm
